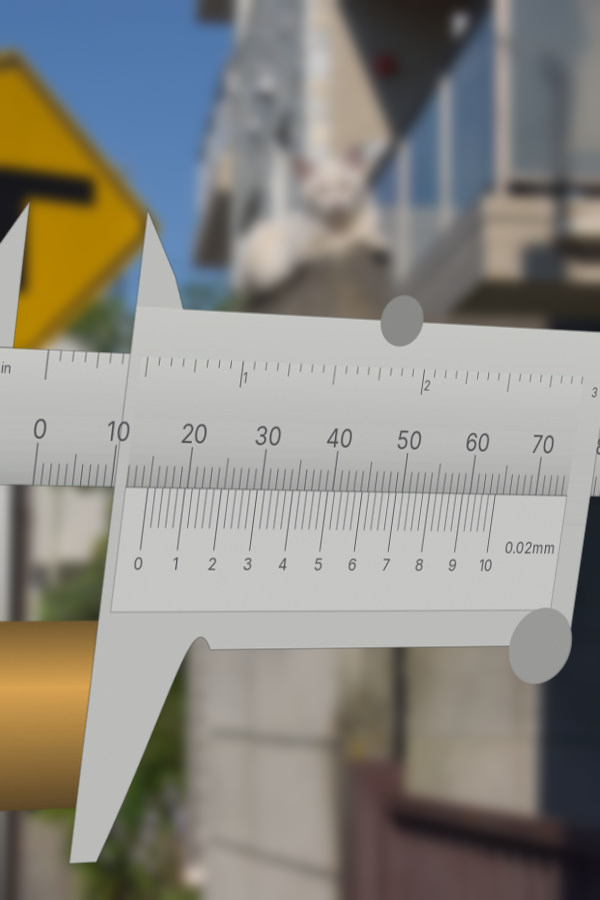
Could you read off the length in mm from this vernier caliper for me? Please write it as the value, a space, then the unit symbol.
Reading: 14.8 mm
